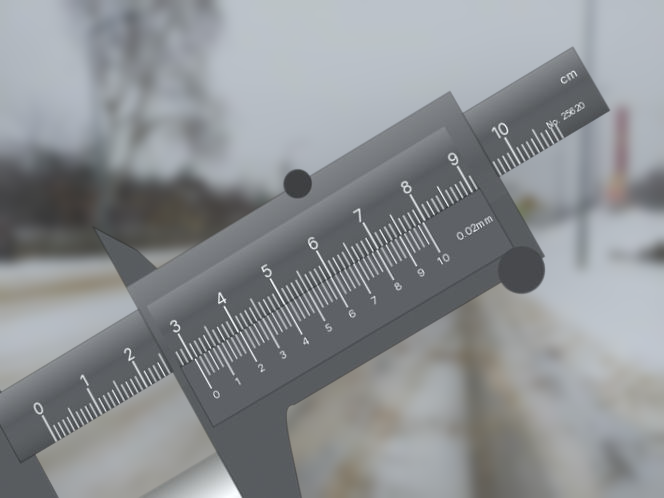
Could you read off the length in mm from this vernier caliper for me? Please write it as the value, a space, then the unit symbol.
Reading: 30.5 mm
